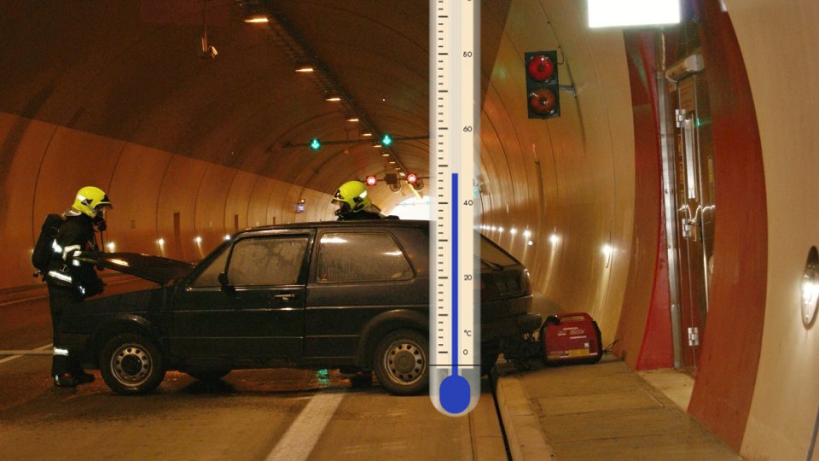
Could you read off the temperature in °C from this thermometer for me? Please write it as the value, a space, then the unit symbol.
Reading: 48 °C
